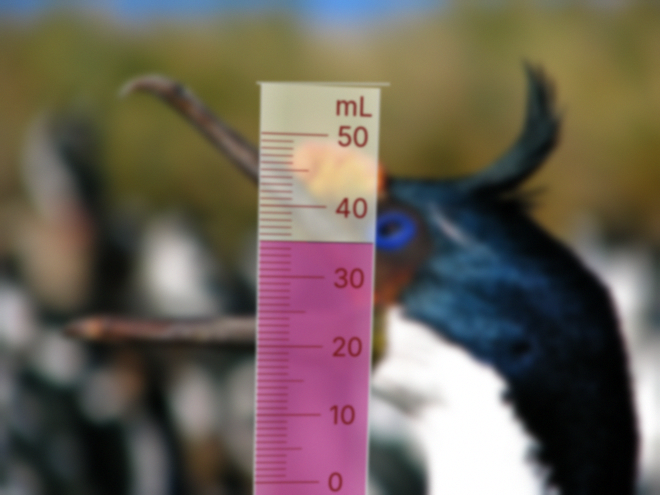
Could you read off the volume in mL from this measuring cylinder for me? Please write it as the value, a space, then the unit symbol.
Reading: 35 mL
